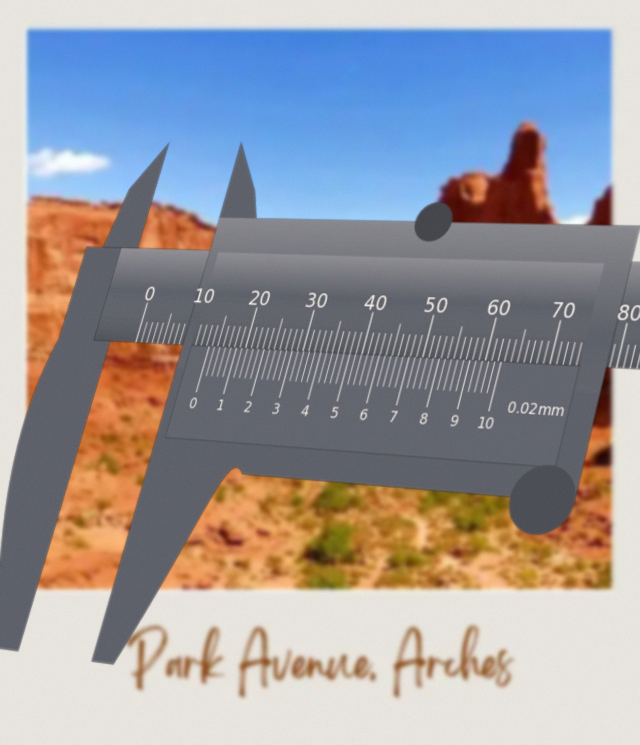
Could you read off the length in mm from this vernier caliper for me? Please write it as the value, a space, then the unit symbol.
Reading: 13.5 mm
